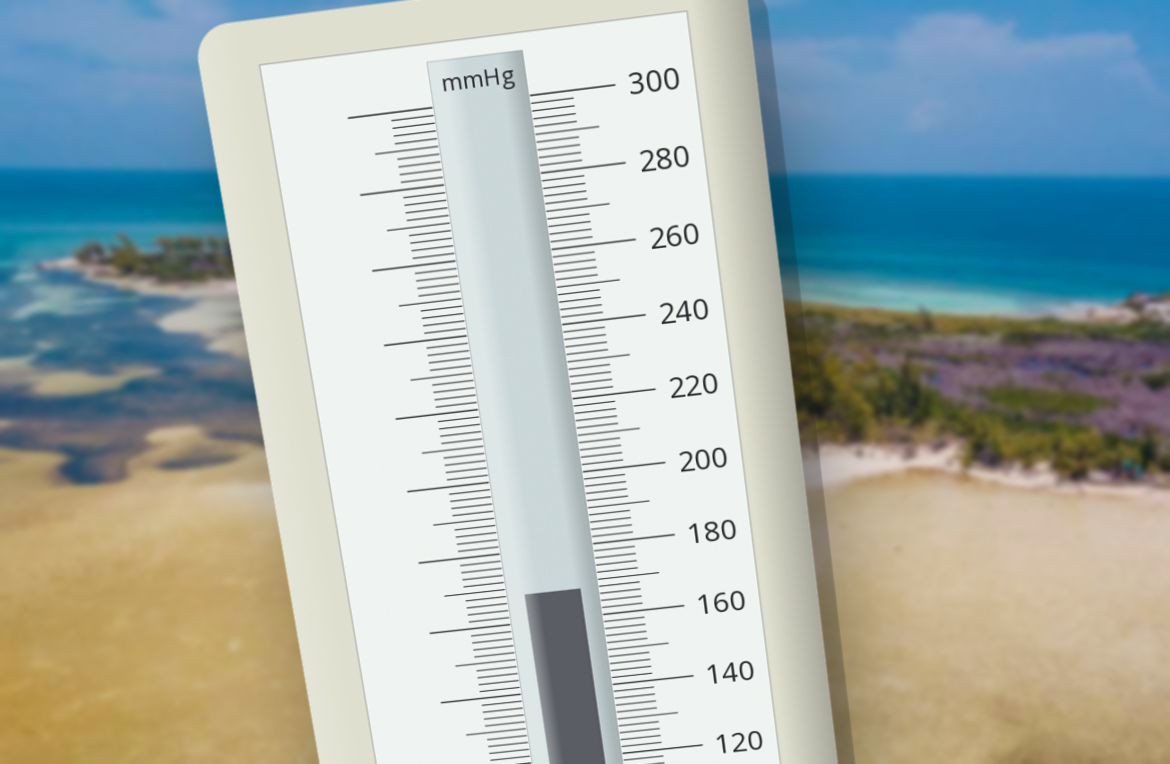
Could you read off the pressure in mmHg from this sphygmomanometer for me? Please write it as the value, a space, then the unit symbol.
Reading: 168 mmHg
